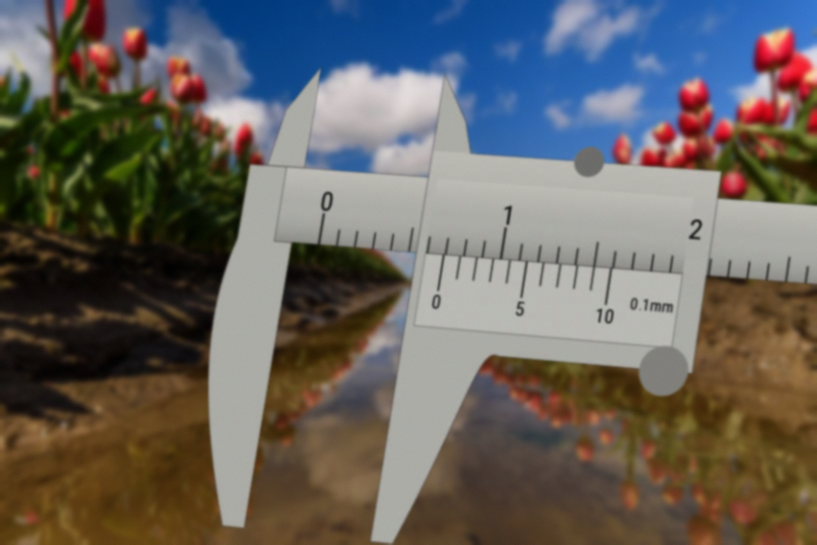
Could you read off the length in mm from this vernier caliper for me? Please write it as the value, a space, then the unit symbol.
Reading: 6.9 mm
